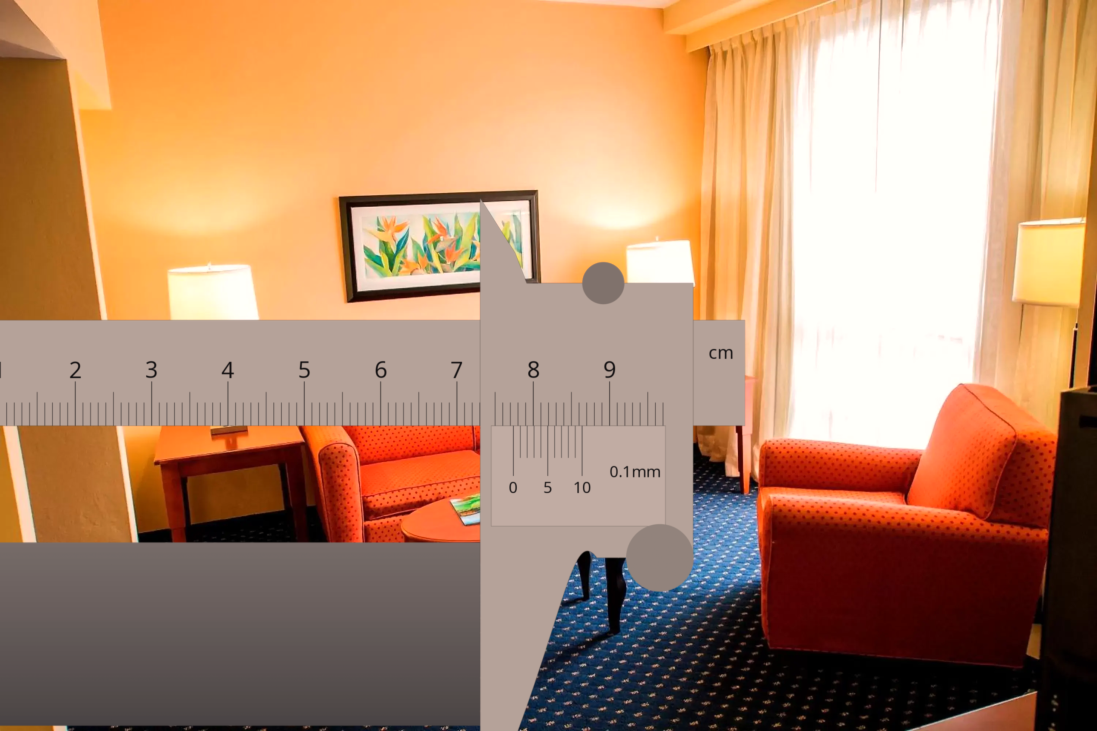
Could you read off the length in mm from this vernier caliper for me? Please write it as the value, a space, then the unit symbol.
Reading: 77.4 mm
